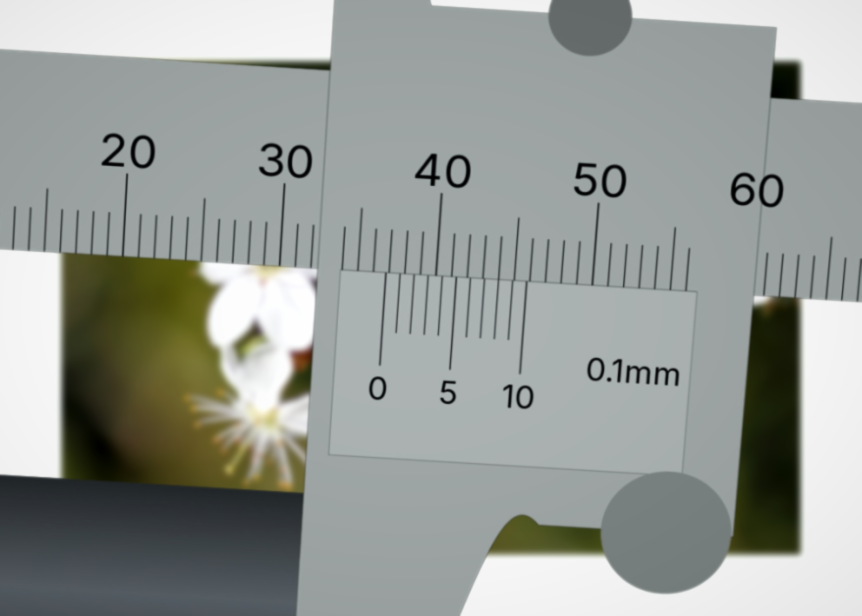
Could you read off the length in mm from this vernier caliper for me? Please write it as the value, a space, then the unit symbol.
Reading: 36.8 mm
